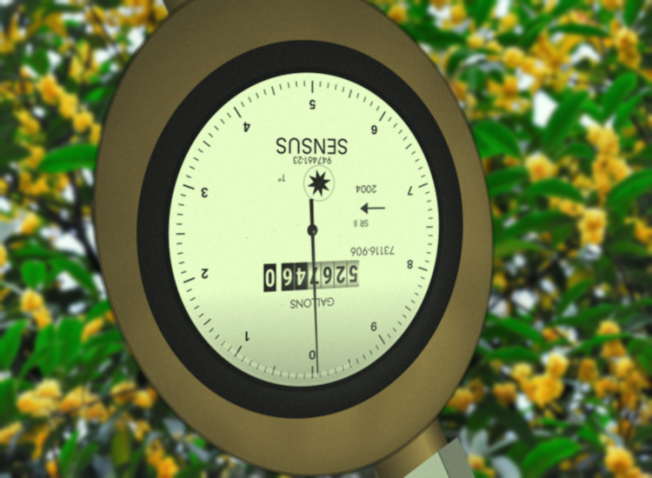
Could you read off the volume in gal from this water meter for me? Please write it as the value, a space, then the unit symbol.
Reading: 5267459.9 gal
